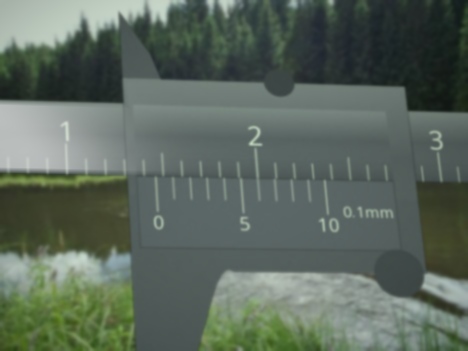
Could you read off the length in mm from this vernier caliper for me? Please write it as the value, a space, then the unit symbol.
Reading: 14.6 mm
